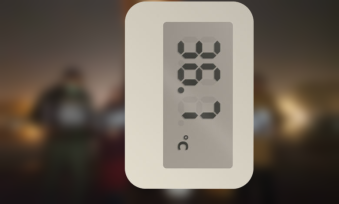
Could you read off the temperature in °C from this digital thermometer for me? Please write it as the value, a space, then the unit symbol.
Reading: 36.7 °C
